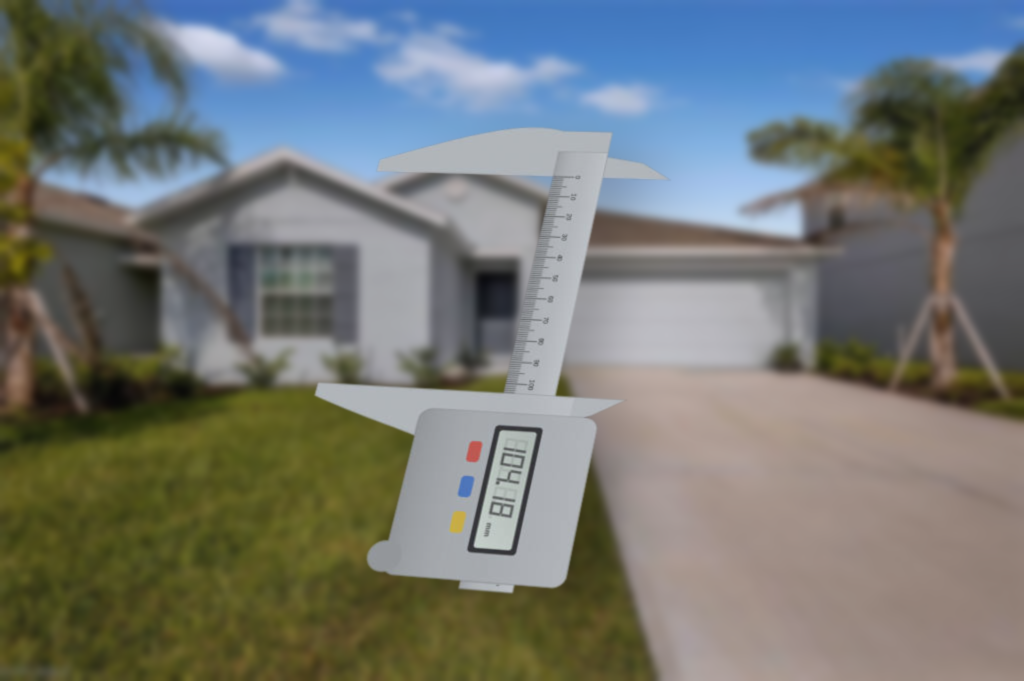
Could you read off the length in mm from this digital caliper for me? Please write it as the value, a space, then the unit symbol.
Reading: 104.18 mm
